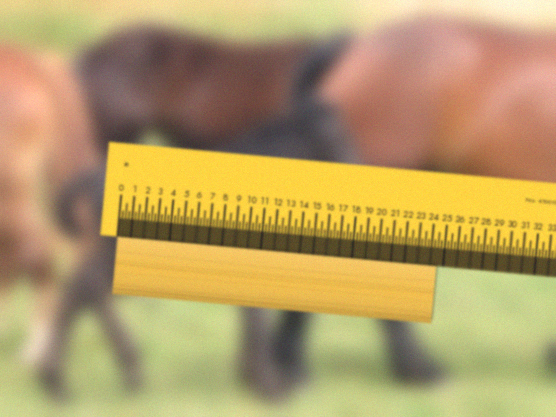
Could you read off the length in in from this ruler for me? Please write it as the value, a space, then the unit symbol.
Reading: 24.5 in
